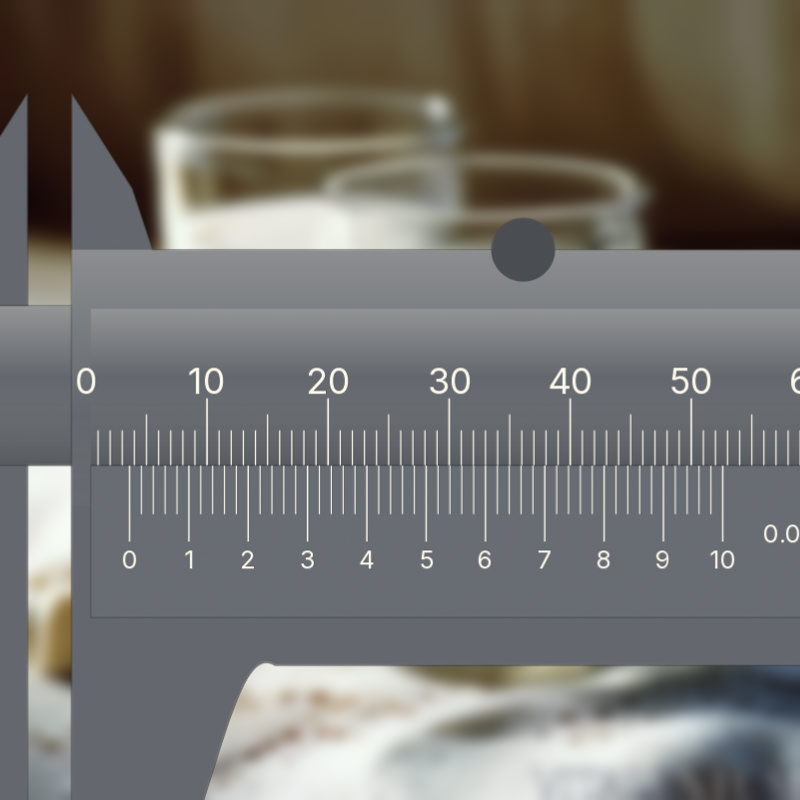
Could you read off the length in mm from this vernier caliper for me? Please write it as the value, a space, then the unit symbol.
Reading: 3.6 mm
